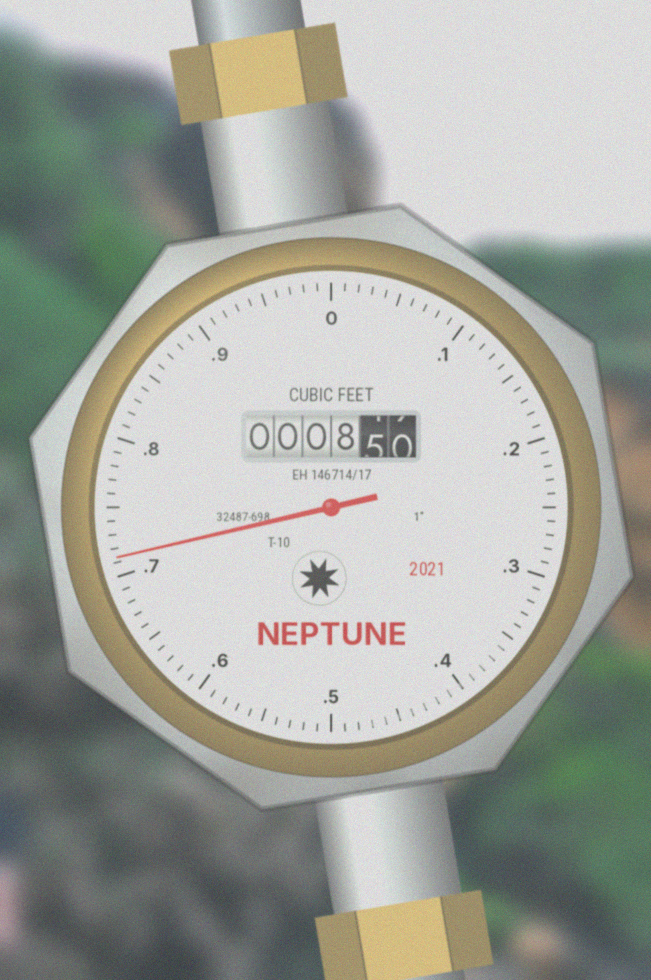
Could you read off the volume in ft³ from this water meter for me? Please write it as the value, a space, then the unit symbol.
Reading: 849.71 ft³
